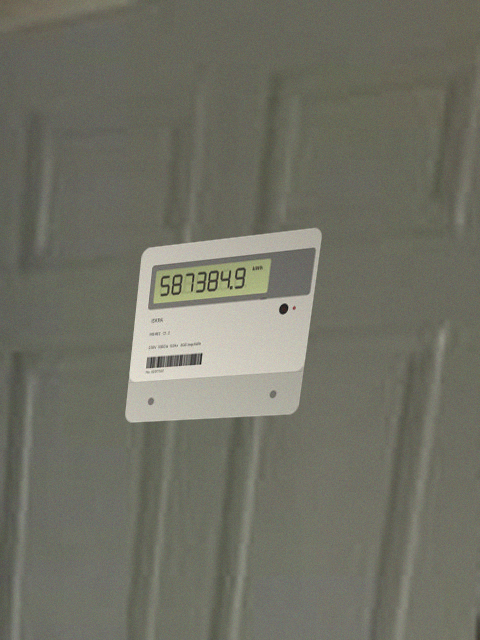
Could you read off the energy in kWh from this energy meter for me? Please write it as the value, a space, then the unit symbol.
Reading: 587384.9 kWh
